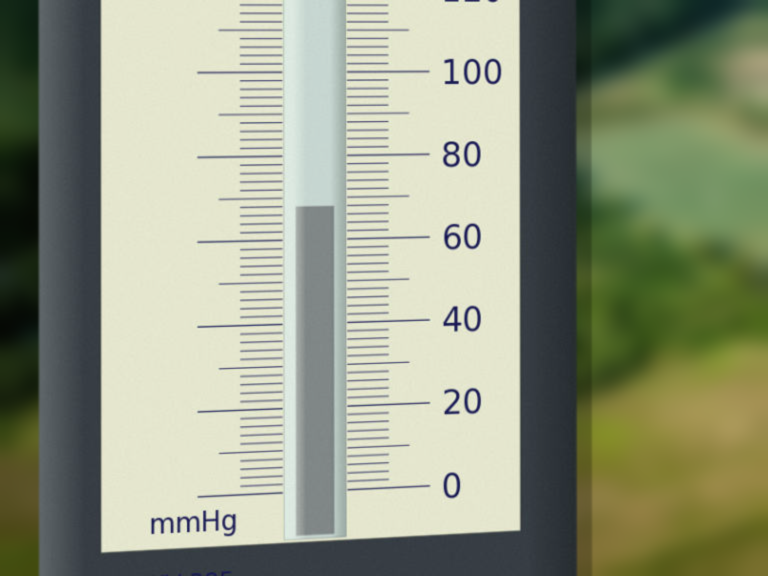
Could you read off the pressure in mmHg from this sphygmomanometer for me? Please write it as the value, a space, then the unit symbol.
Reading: 68 mmHg
